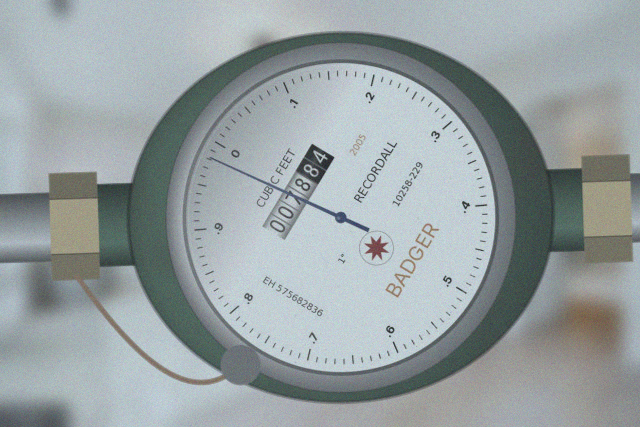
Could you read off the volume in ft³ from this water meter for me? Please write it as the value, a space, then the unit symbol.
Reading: 7883.98 ft³
